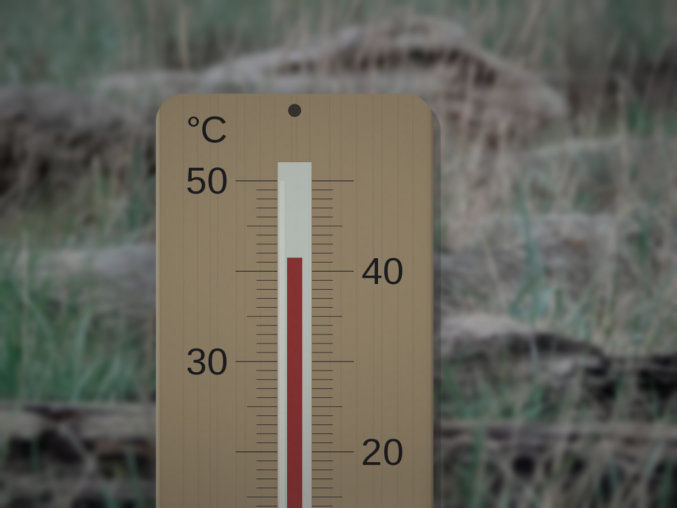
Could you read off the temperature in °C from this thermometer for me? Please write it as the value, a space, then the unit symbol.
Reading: 41.5 °C
